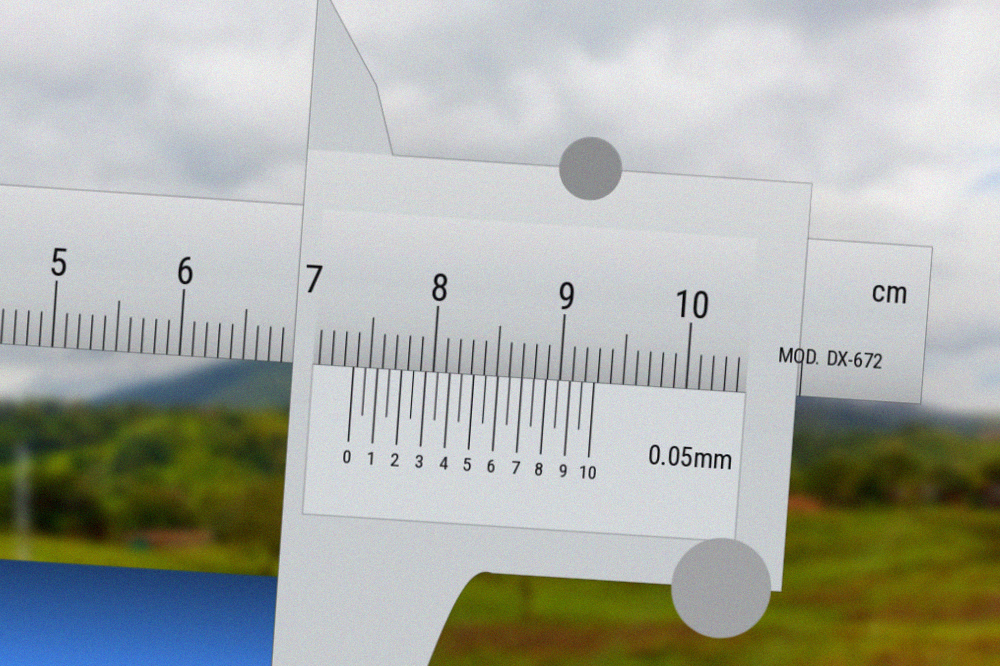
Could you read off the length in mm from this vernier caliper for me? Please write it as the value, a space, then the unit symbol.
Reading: 73.7 mm
